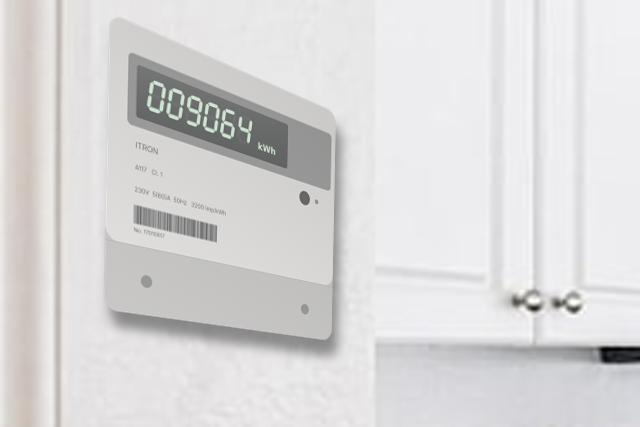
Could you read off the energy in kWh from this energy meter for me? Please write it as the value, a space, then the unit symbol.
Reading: 9064 kWh
